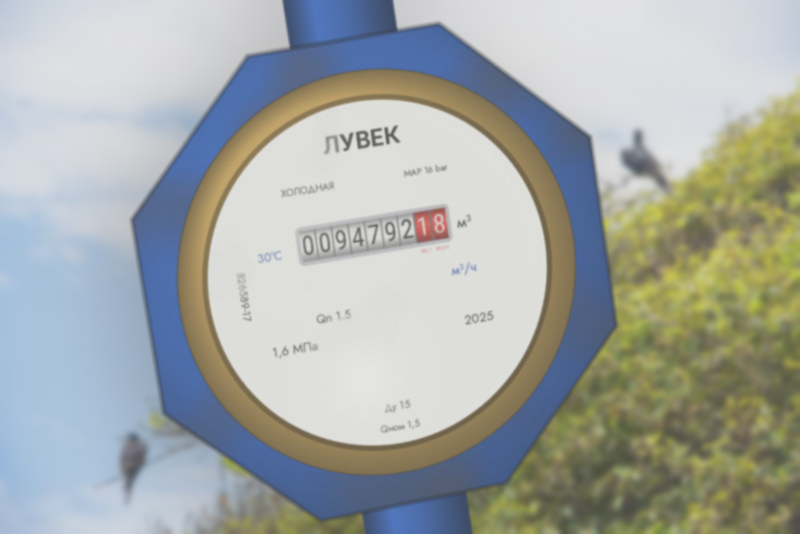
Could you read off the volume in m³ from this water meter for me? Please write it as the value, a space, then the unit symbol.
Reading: 94792.18 m³
